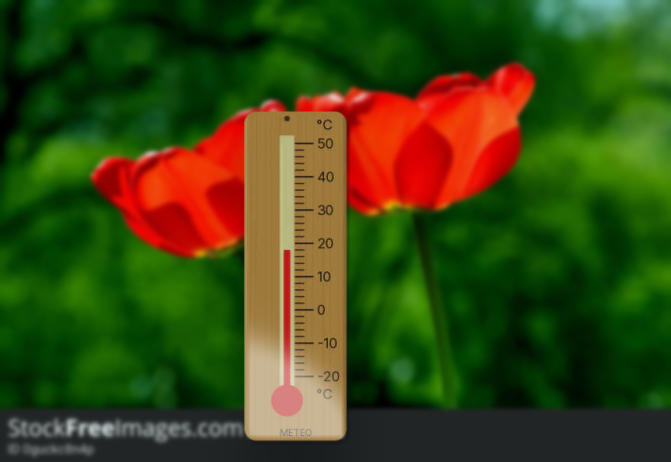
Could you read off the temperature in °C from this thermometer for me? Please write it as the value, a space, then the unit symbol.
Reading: 18 °C
